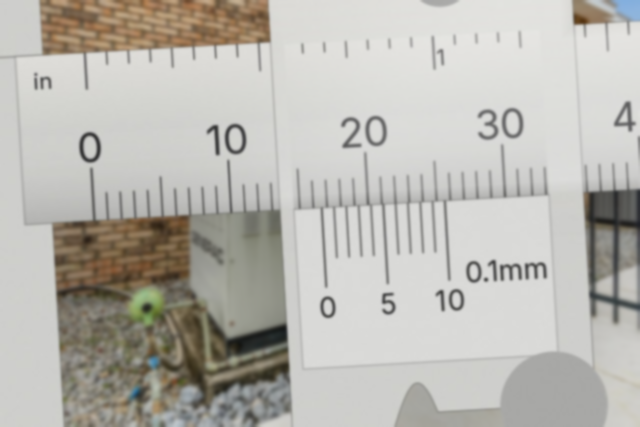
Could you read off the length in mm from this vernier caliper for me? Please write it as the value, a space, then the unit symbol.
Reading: 16.6 mm
